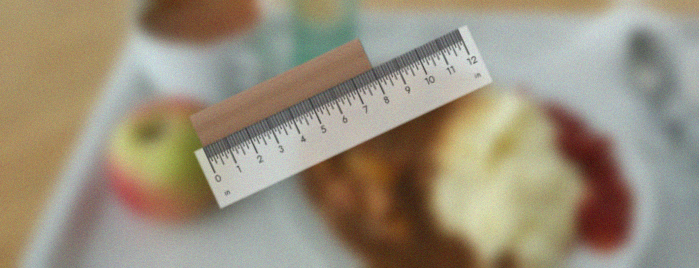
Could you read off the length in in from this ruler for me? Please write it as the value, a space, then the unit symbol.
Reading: 8 in
